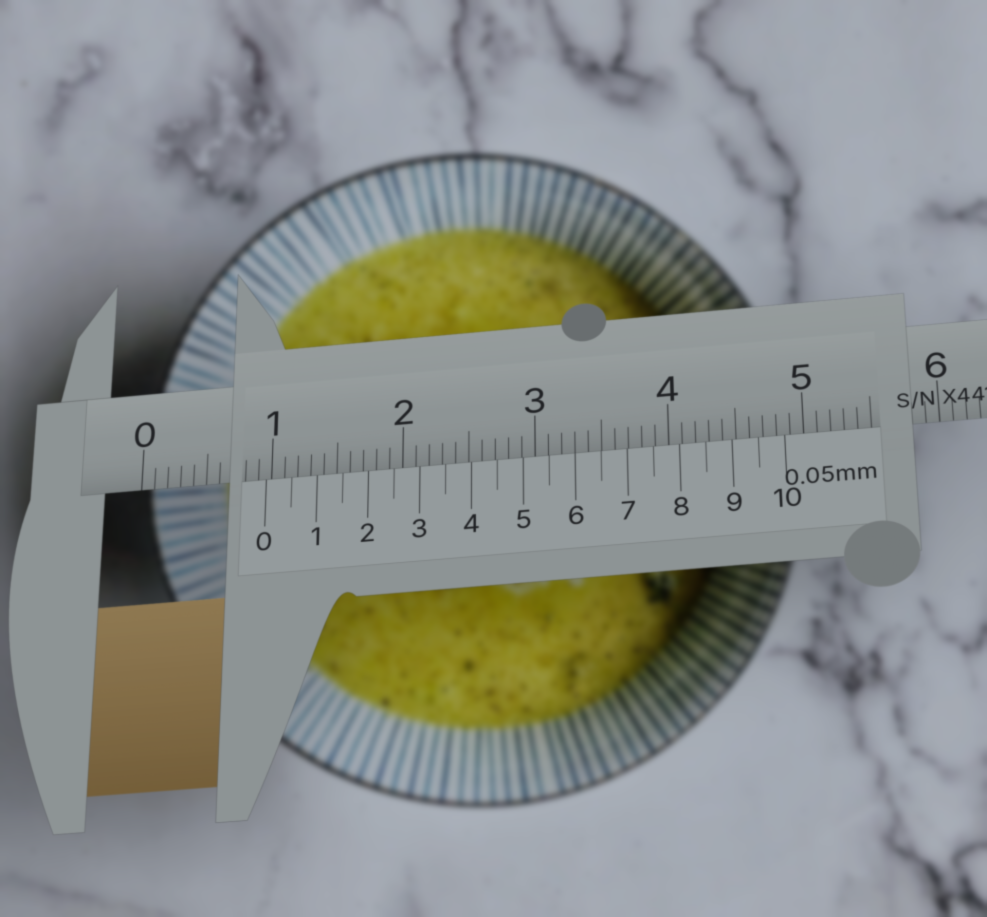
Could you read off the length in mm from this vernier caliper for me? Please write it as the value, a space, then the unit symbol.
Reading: 9.6 mm
